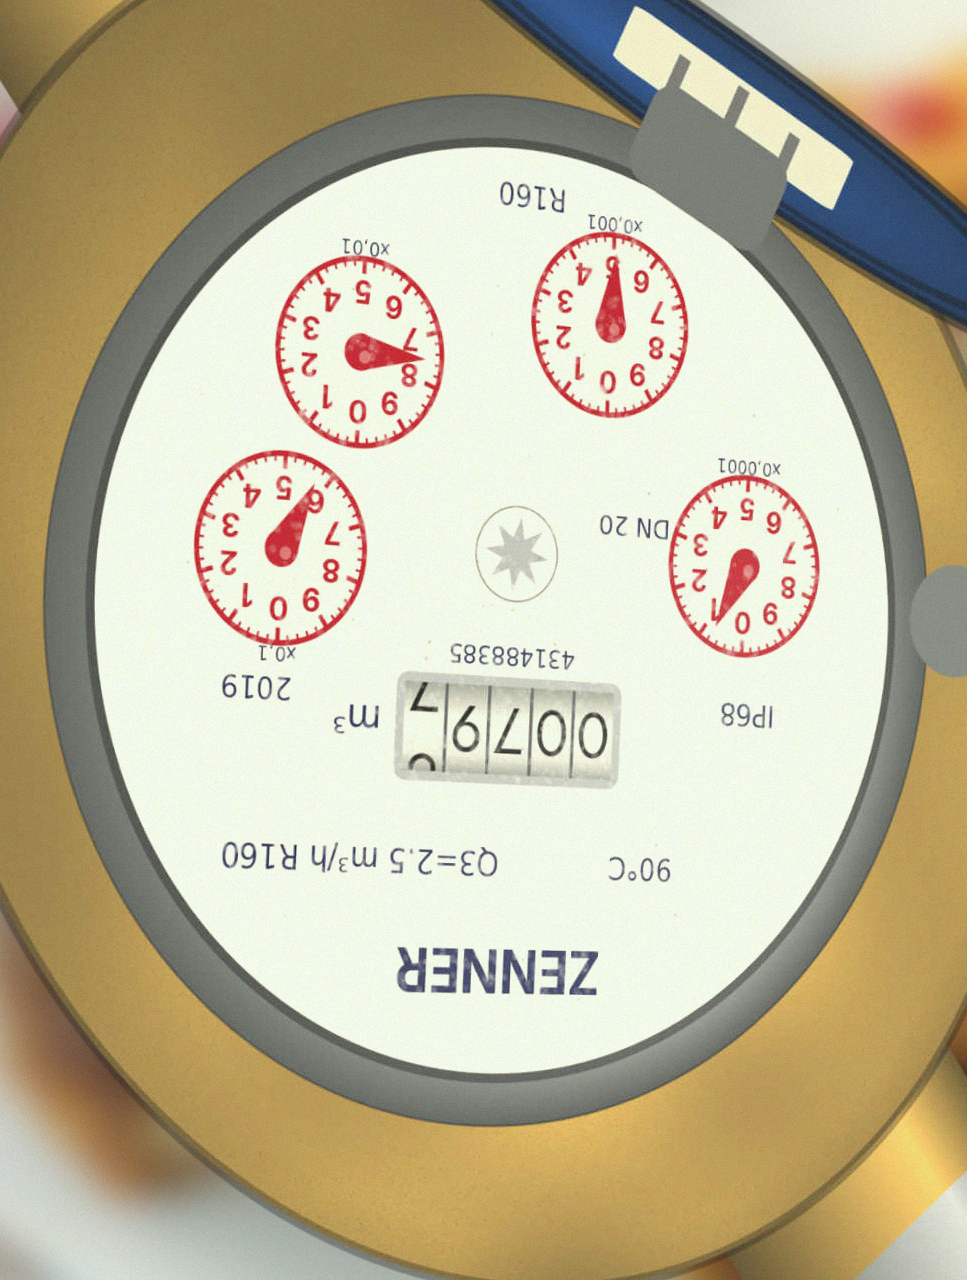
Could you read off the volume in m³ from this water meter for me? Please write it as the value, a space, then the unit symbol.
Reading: 796.5750 m³
